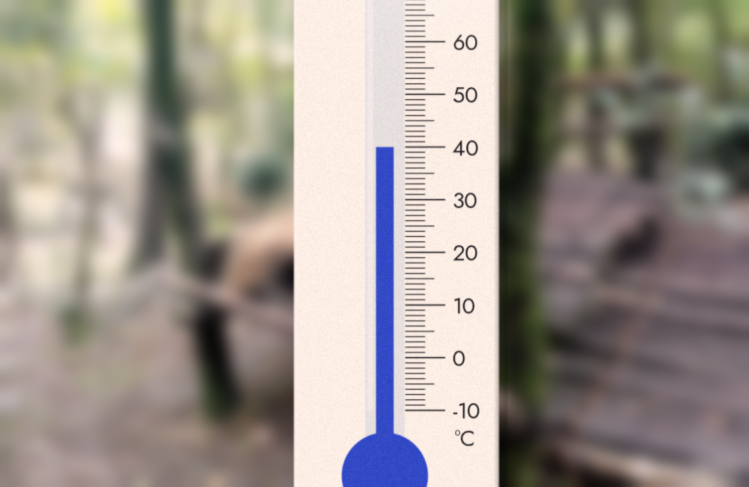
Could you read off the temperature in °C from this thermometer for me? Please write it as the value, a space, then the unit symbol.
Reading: 40 °C
